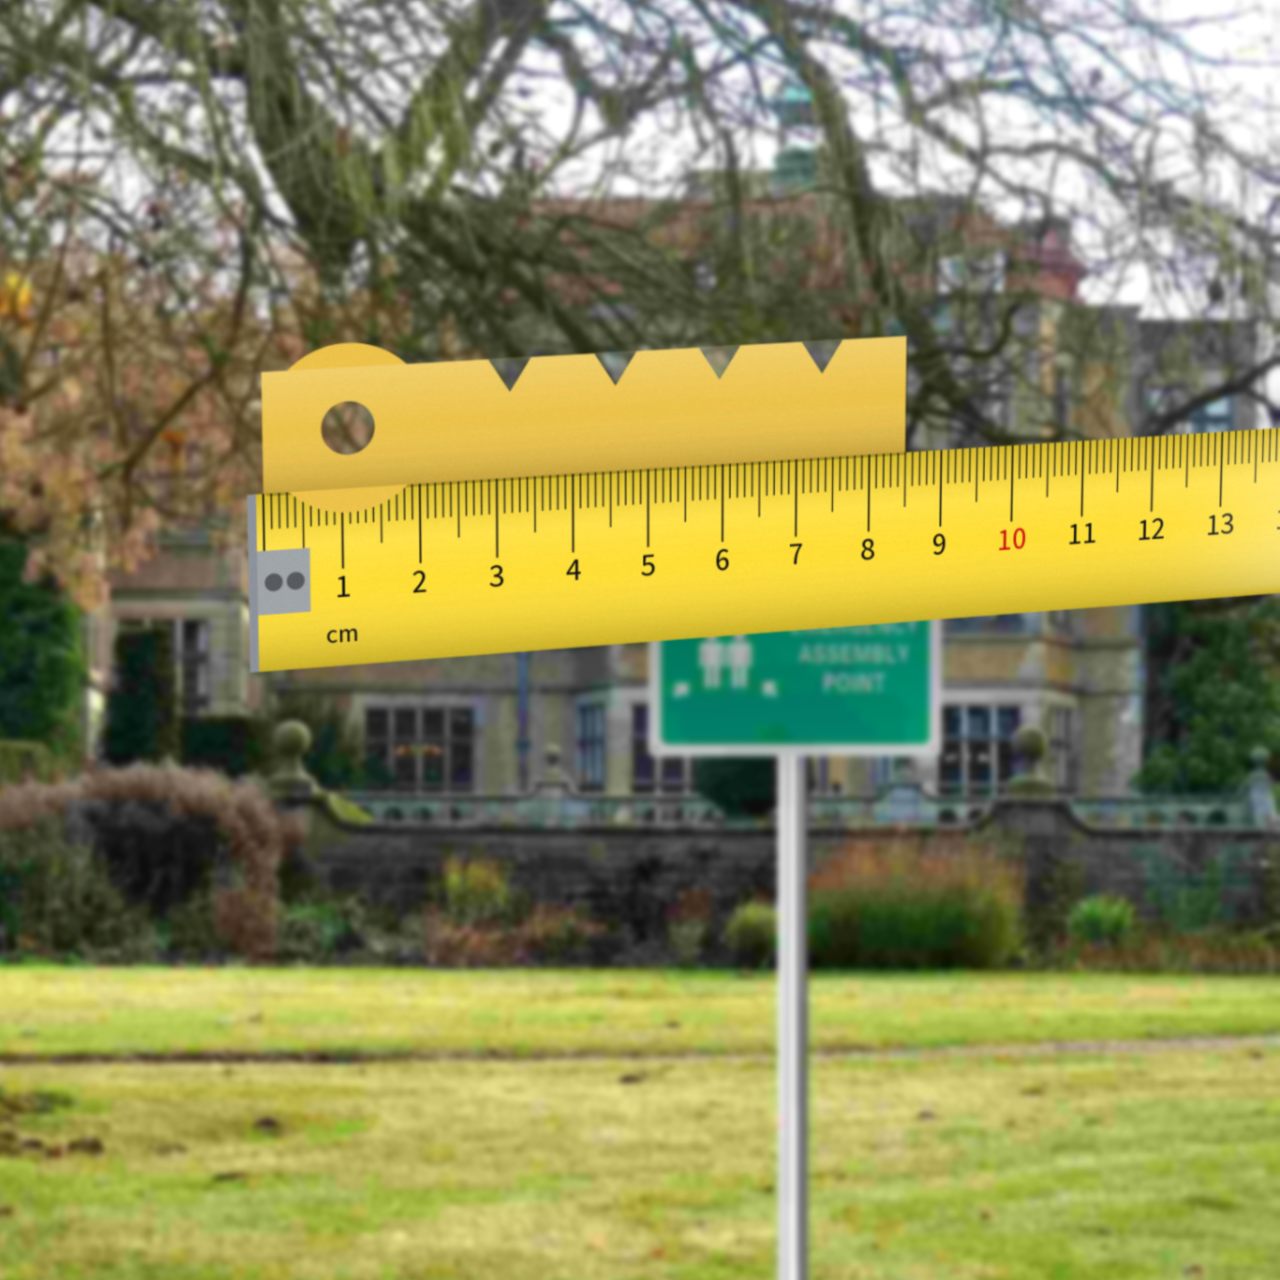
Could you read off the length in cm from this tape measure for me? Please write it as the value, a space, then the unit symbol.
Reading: 8.5 cm
